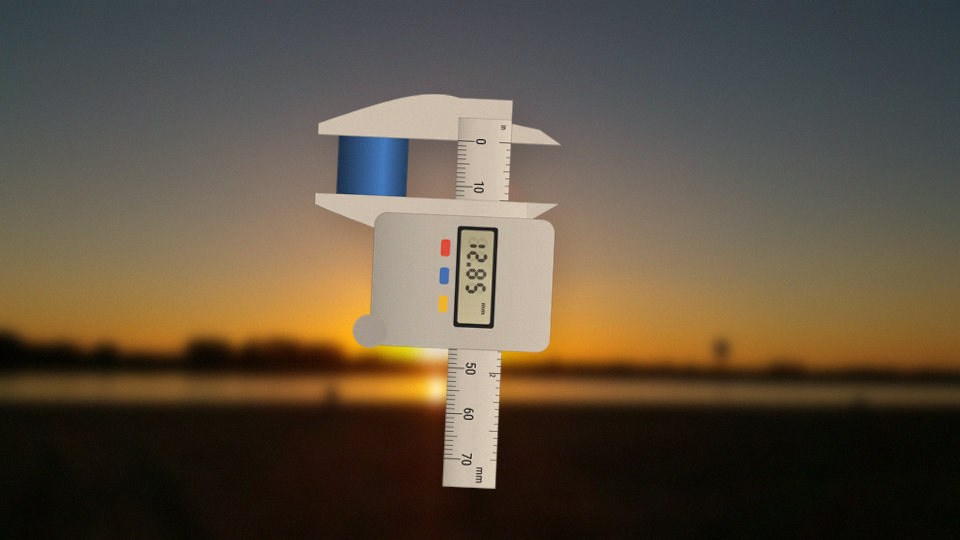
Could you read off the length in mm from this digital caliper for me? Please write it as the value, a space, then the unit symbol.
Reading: 12.85 mm
